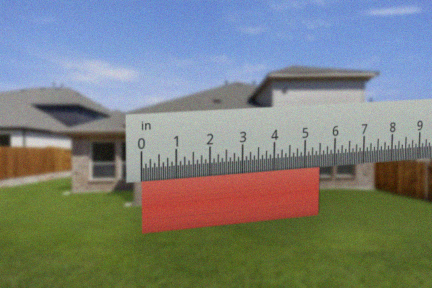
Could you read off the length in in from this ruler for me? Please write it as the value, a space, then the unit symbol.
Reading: 5.5 in
